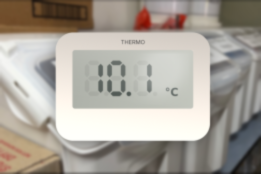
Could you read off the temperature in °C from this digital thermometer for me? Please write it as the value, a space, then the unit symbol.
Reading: 10.1 °C
